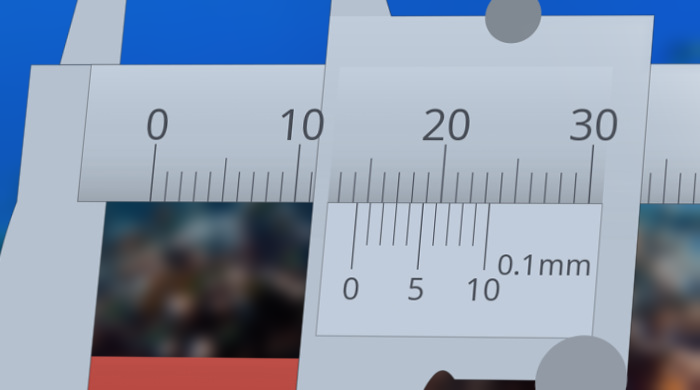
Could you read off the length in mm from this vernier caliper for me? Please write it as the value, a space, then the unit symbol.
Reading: 14.3 mm
